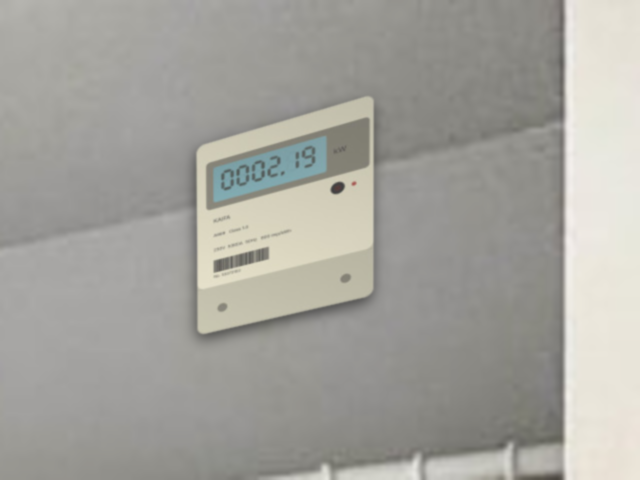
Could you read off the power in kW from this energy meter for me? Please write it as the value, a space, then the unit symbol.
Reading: 2.19 kW
